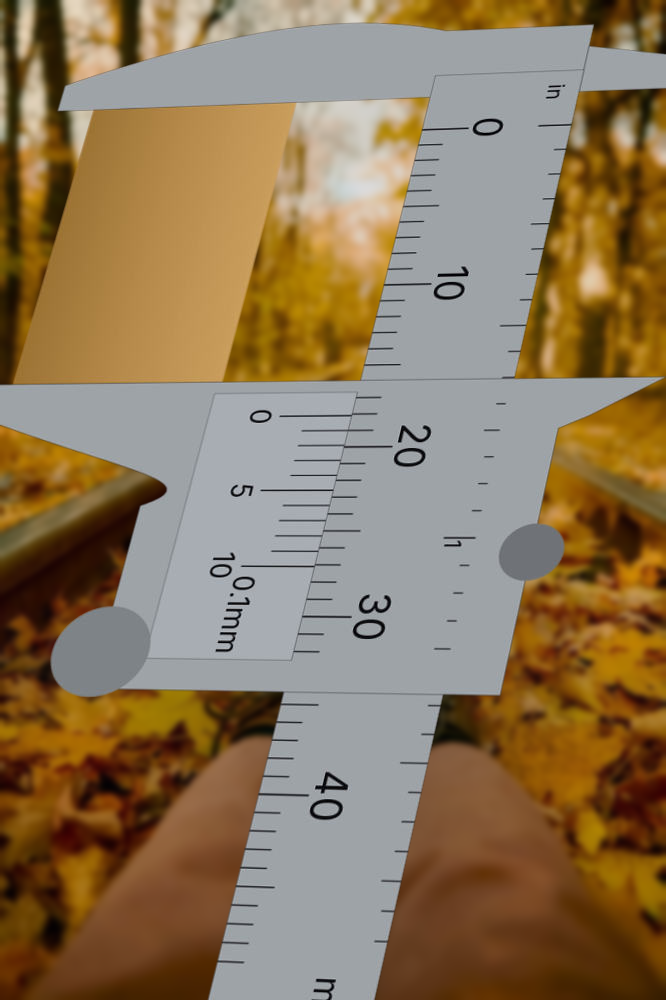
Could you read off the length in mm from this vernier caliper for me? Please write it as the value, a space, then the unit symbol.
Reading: 18.1 mm
